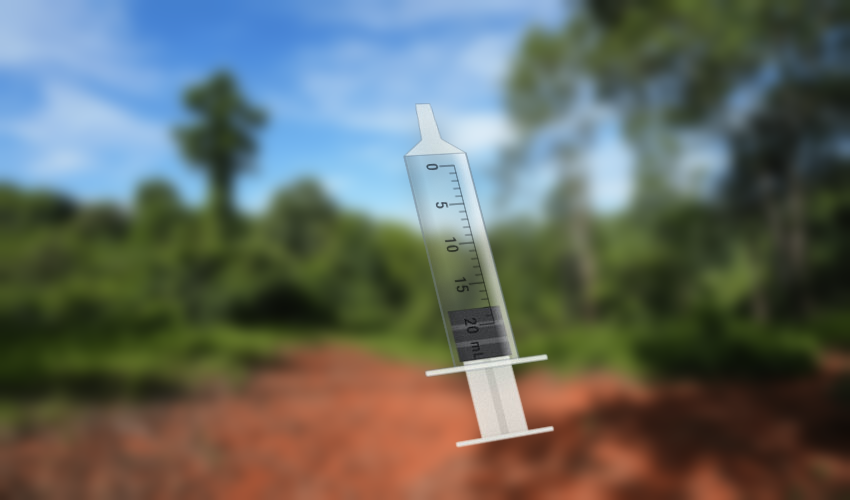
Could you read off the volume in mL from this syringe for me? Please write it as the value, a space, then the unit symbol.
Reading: 18 mL
